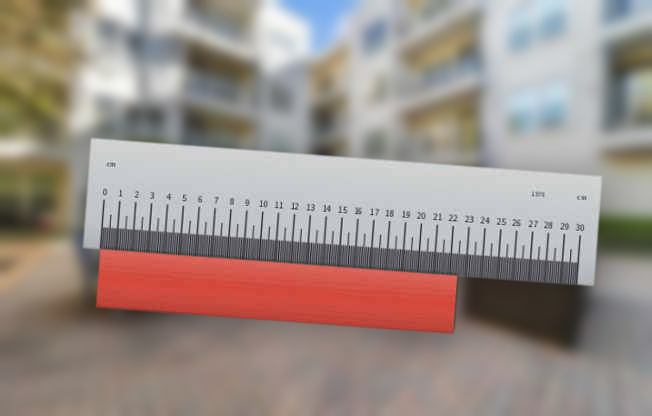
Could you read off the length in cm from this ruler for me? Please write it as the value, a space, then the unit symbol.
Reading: 22.5 cm
